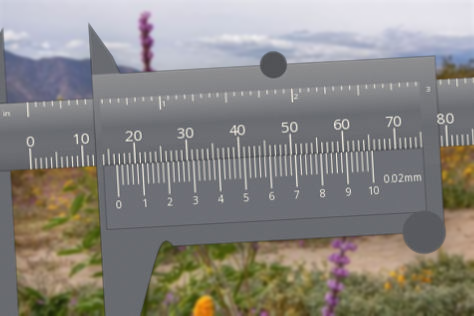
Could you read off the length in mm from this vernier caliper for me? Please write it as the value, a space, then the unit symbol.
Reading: 16.5 mm
